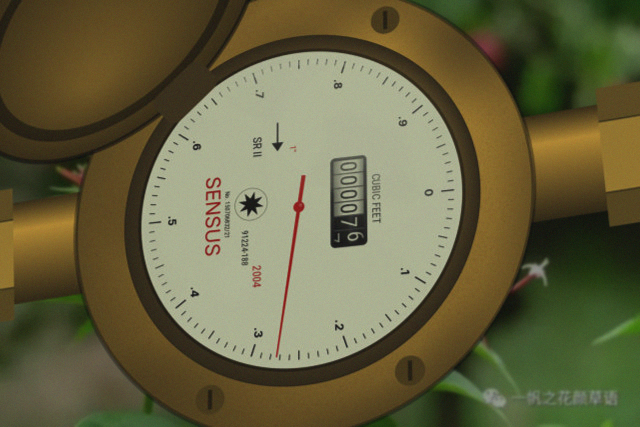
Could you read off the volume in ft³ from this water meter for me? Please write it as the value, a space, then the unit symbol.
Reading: 76.27 ft³
